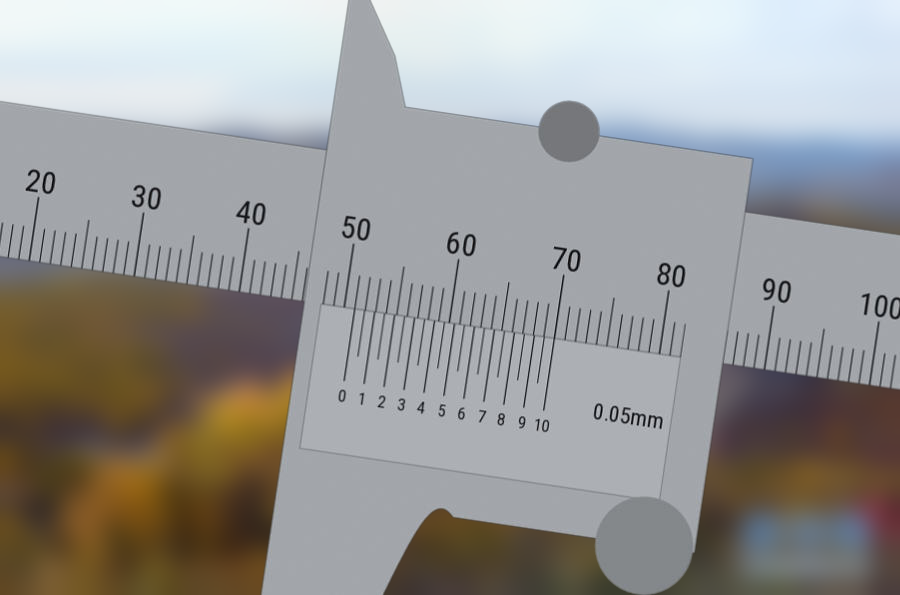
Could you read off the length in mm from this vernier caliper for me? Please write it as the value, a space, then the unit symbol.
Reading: 51.0 mm
